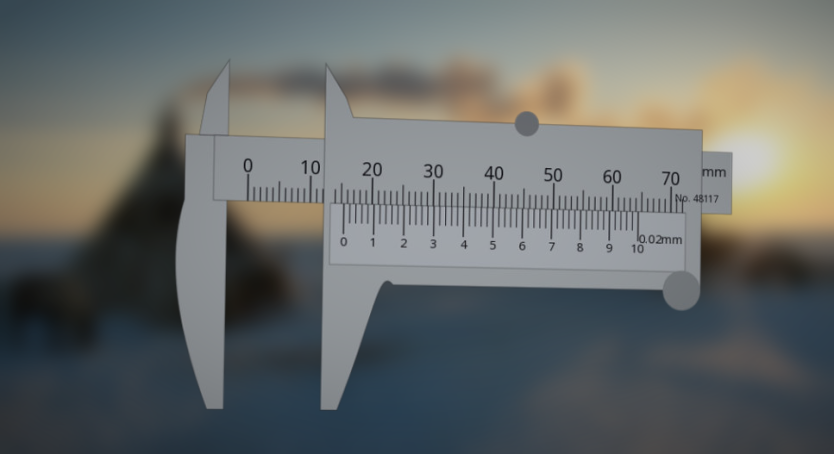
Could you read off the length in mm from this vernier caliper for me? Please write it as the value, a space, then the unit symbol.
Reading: 15.4 mm
